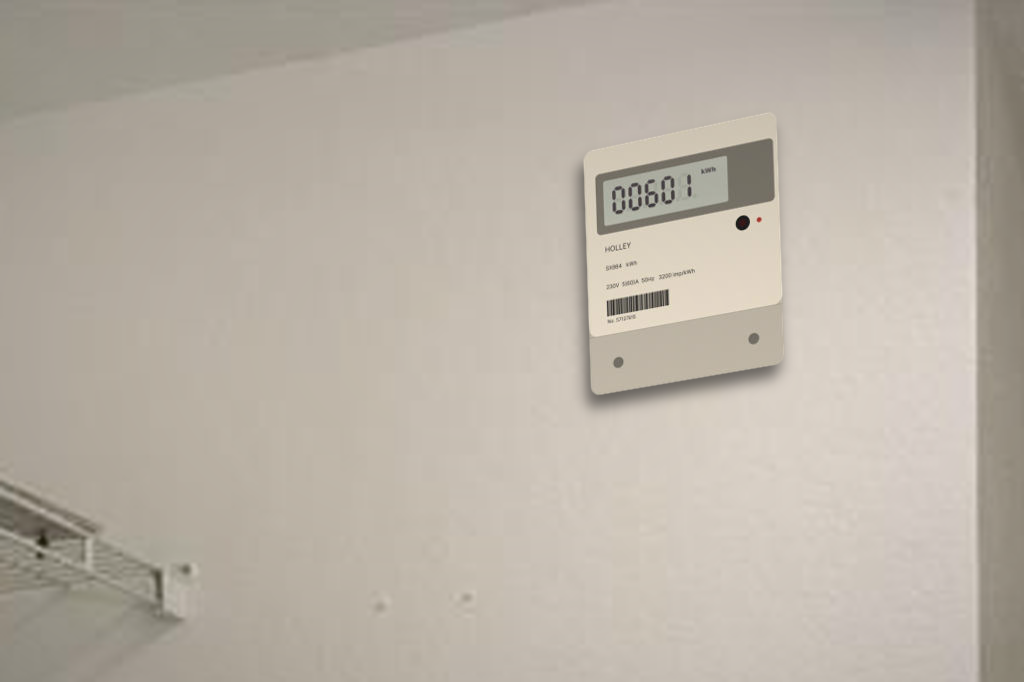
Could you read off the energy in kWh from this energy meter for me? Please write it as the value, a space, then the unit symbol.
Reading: 601 kWh
